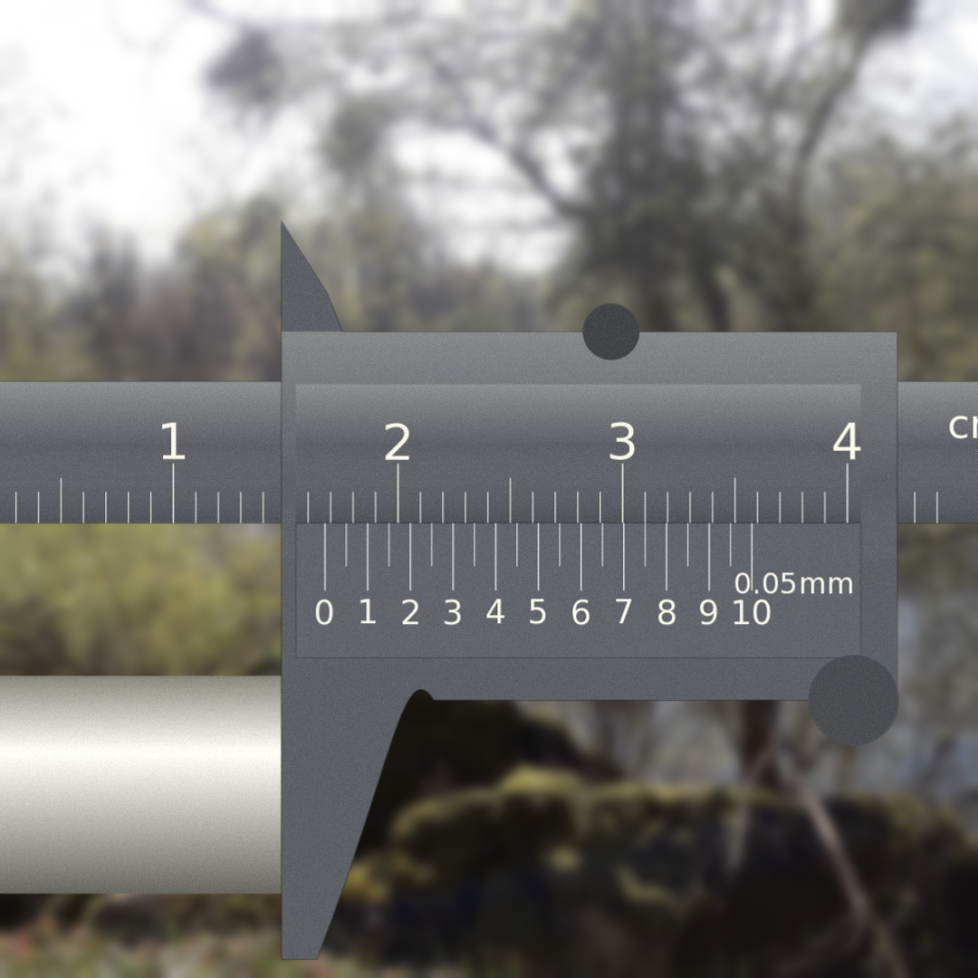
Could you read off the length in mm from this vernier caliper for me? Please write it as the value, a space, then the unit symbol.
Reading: 16.75 mm
